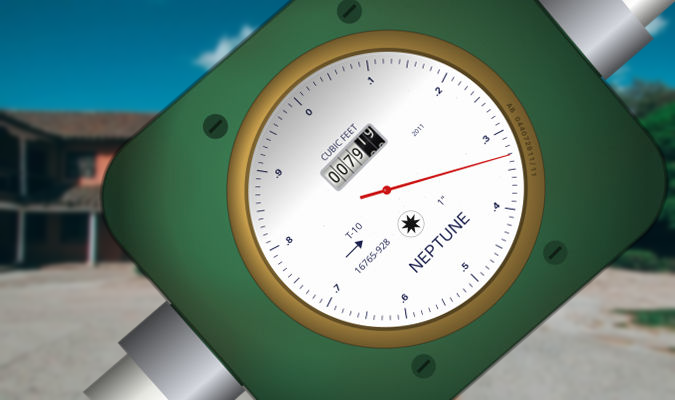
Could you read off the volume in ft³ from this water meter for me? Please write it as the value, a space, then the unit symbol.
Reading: 7919.33 ft³
